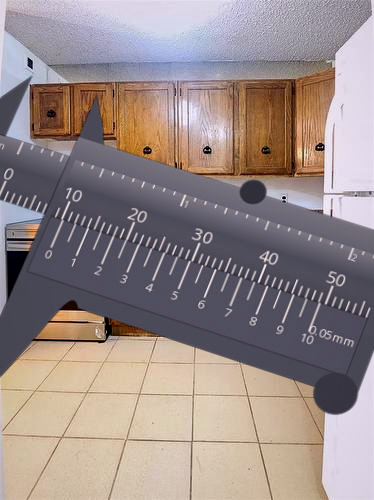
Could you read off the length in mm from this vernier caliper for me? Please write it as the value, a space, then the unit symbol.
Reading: 10.2 mm
